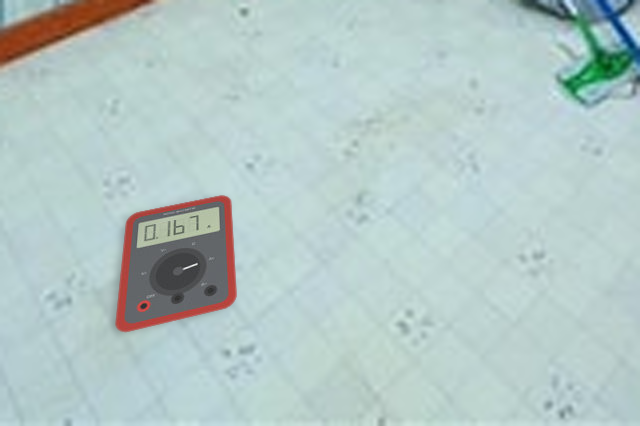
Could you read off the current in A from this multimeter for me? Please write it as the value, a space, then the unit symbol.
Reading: 0.167 A
